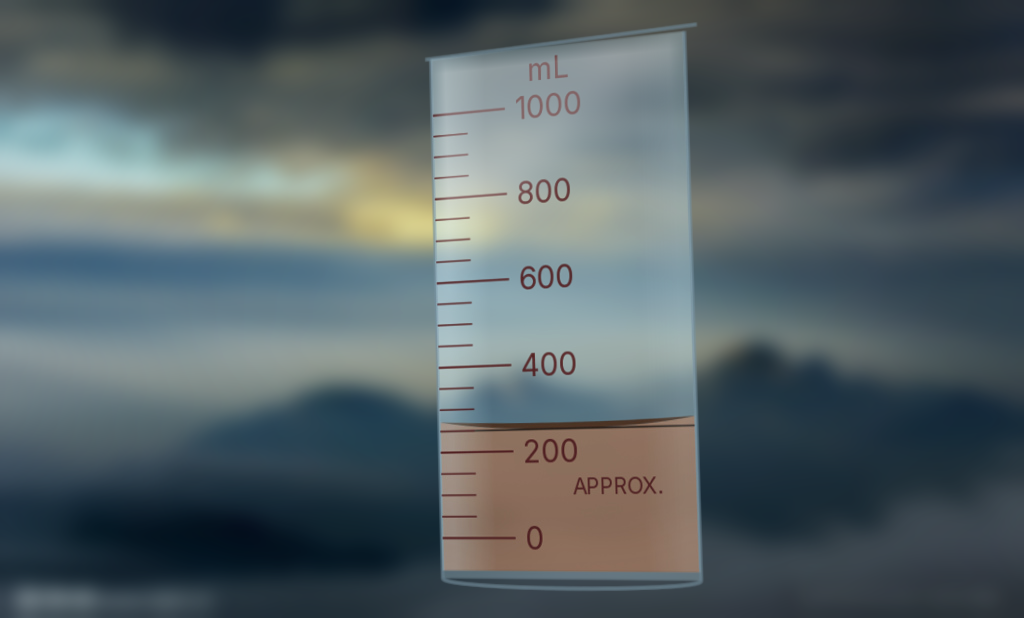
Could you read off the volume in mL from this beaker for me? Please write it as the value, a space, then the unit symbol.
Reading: 250 mL
